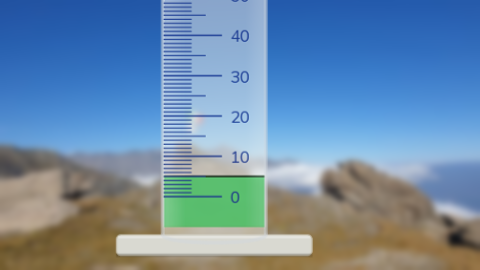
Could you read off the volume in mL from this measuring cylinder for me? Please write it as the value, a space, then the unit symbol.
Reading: 5 mL
